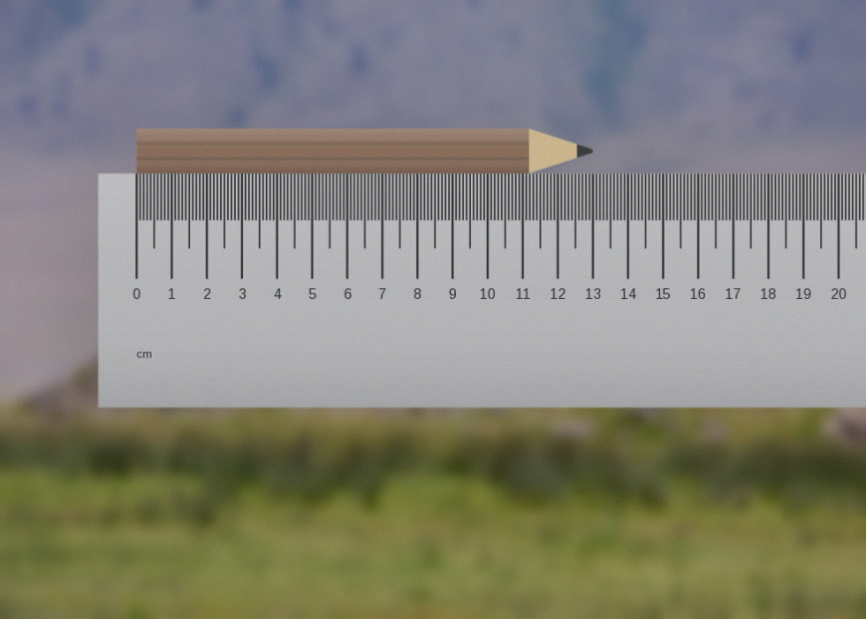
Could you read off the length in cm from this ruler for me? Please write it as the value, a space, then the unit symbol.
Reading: 13 cm
